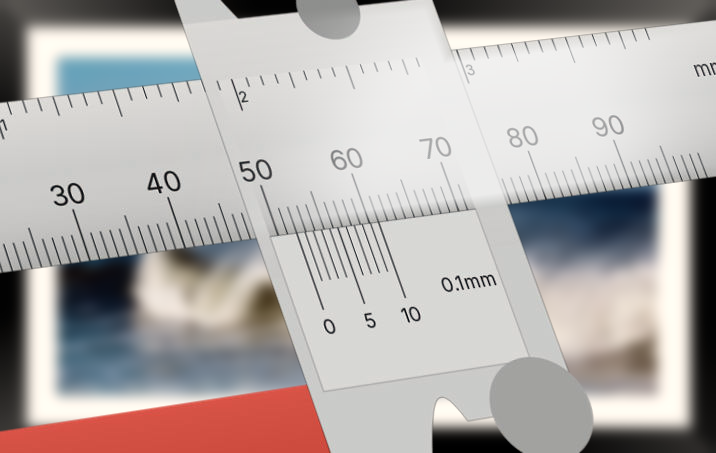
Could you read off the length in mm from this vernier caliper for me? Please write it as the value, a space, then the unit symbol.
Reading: 52.0 mm
